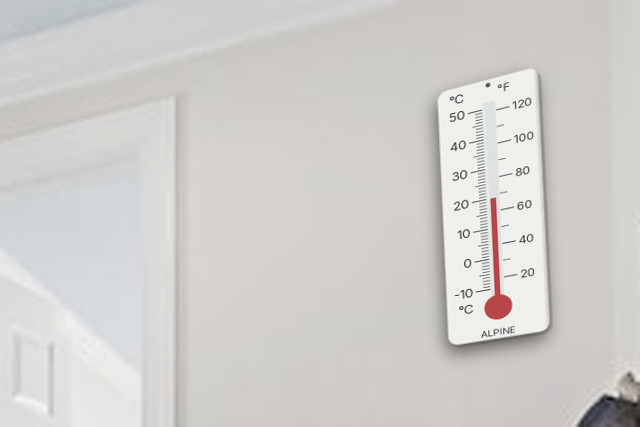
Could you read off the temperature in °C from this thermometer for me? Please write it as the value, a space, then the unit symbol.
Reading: 20 °C
